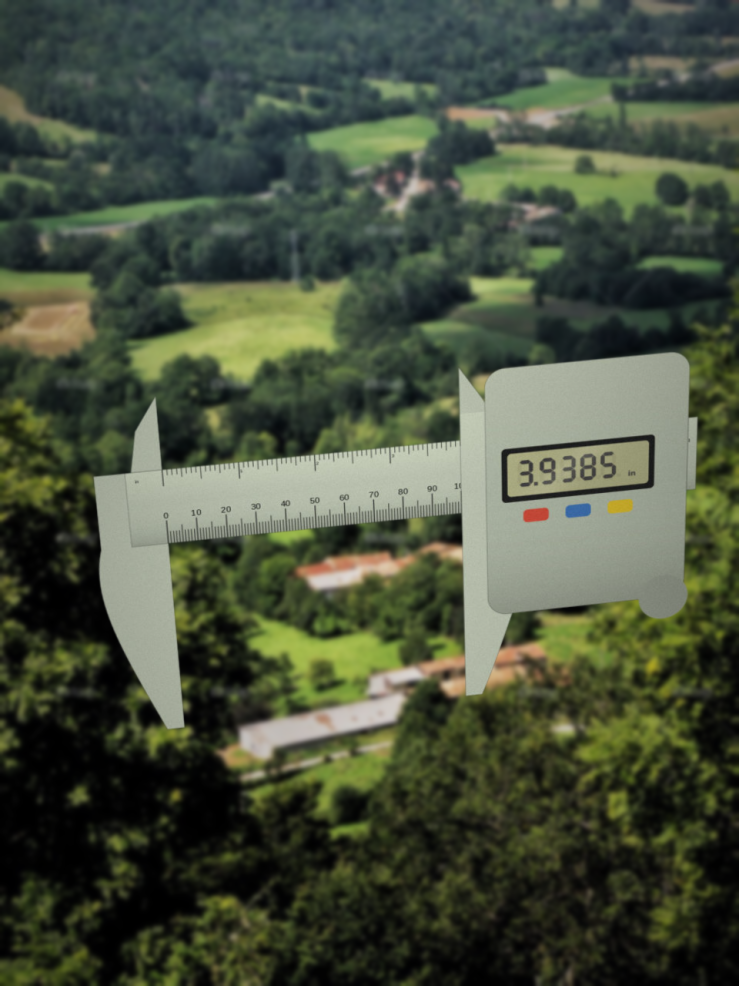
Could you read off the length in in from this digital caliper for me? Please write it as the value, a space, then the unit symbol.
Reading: 3.9385 in
